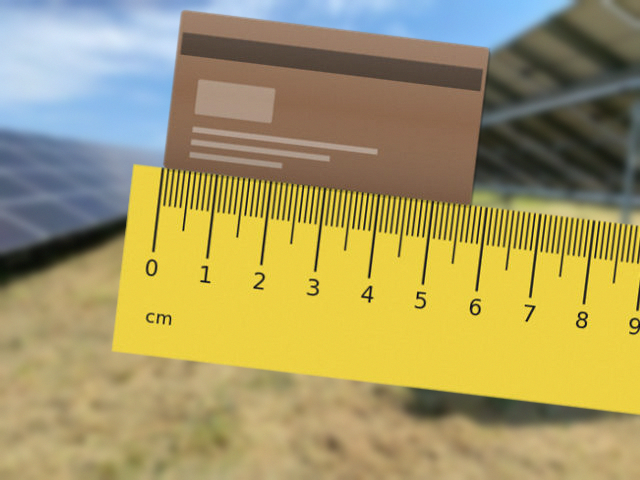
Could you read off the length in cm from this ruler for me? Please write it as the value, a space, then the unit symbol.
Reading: 5.7 cm
